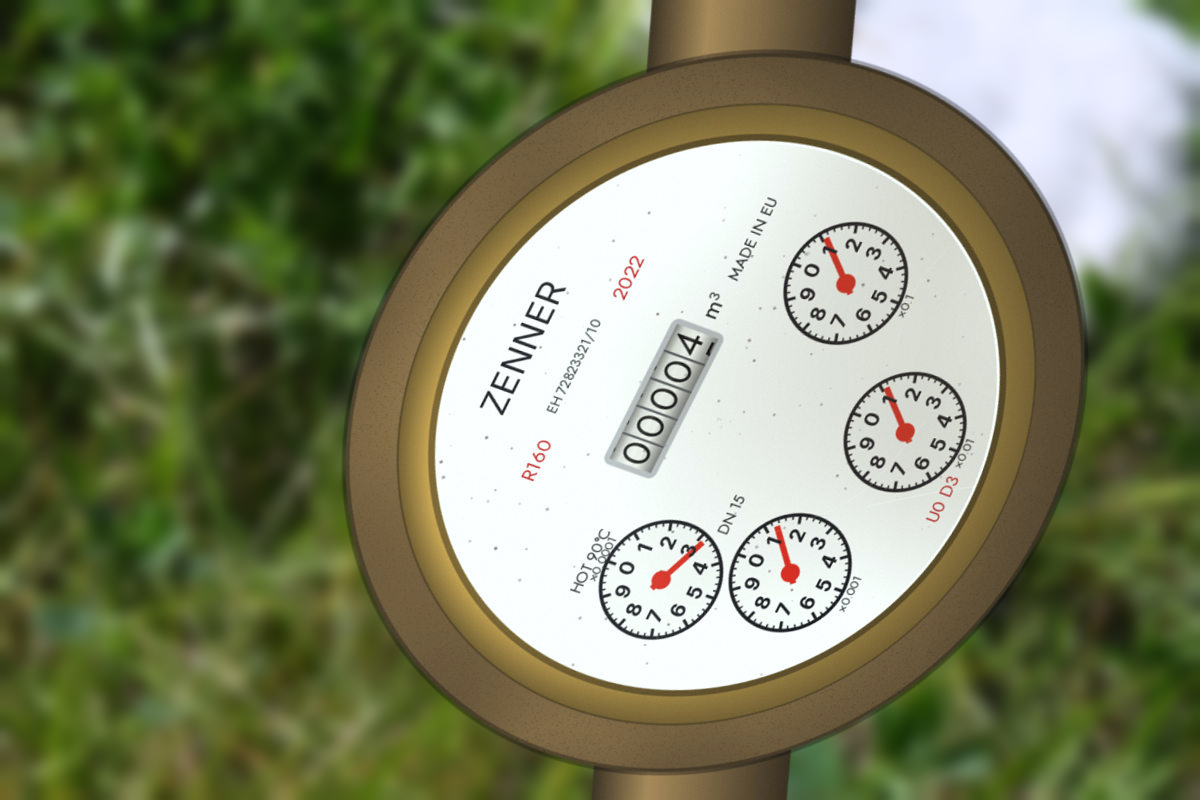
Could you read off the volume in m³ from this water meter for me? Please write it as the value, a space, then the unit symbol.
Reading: 4.1113 m³
